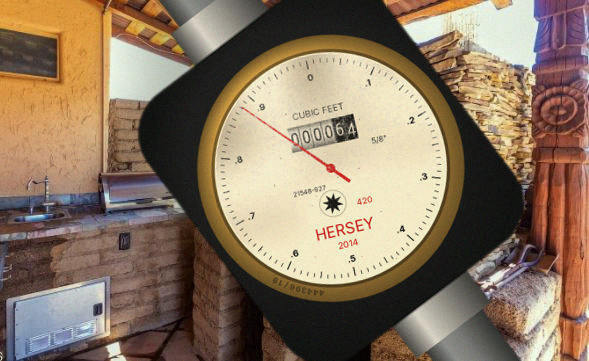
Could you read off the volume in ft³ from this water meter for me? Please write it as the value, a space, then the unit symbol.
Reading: 63.88 ft³
